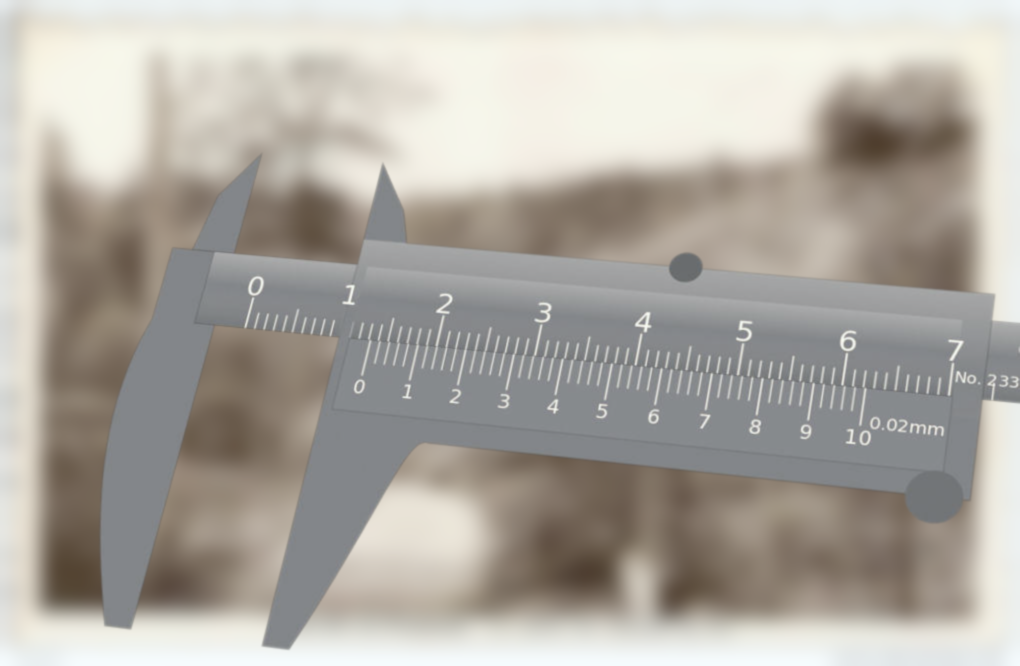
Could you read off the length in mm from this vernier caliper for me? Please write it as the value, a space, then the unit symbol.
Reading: 13.2 mm
